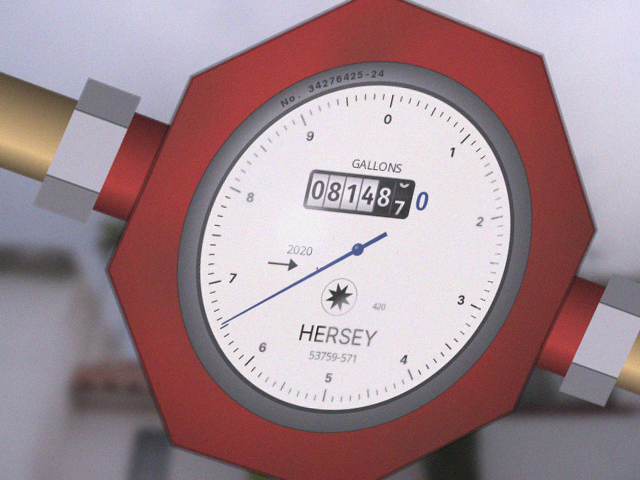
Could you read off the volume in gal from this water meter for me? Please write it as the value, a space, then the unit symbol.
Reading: 814866.5 gal
